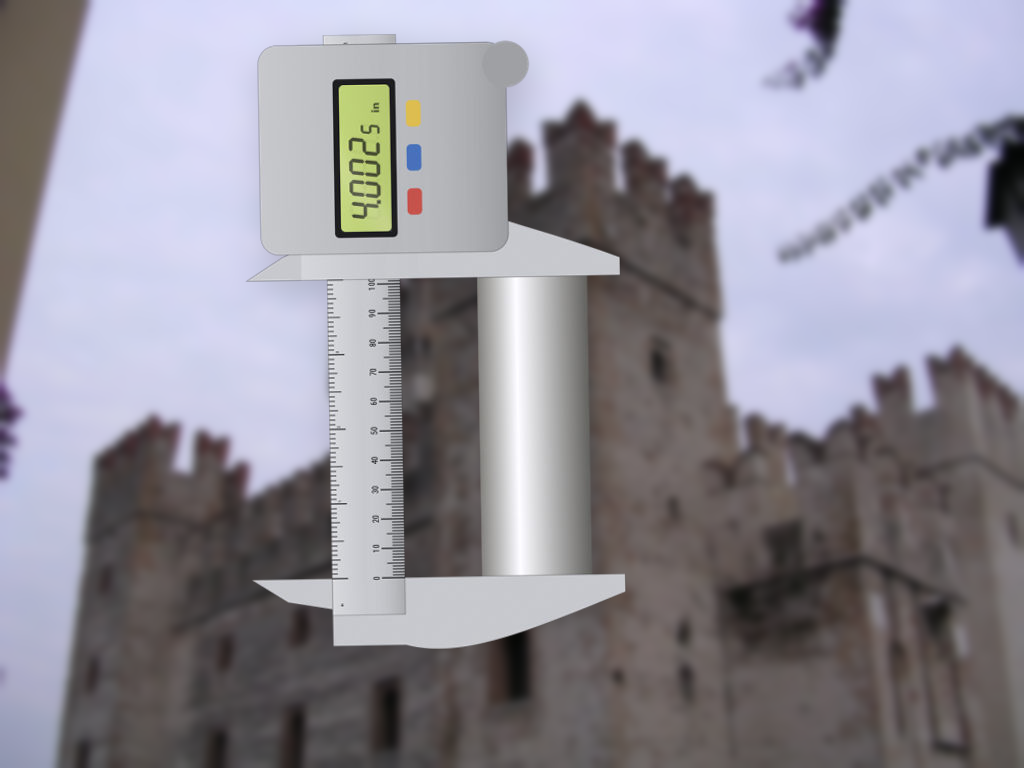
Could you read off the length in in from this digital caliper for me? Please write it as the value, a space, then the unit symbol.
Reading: 4.0025 in
